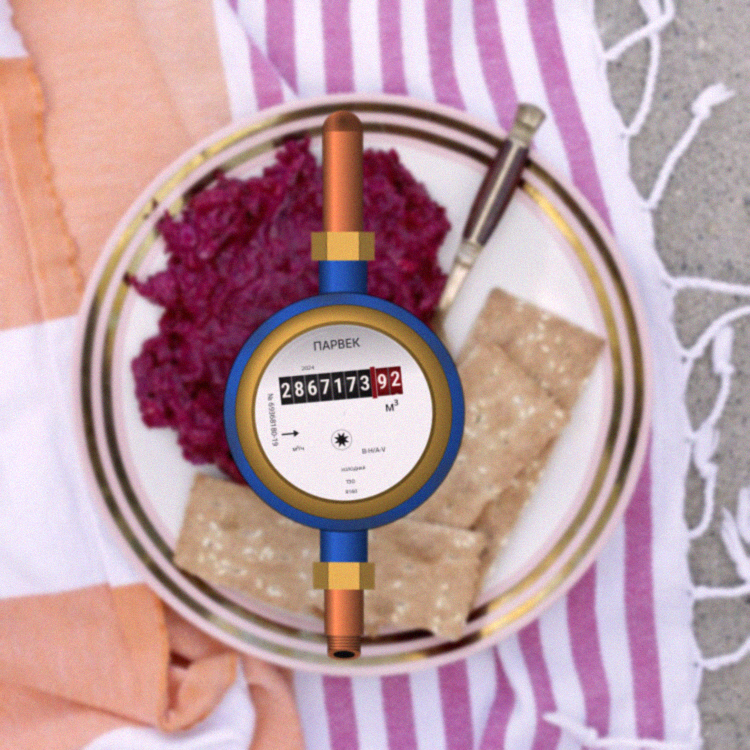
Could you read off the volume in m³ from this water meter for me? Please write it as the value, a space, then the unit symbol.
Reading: 2867173.92 m³
